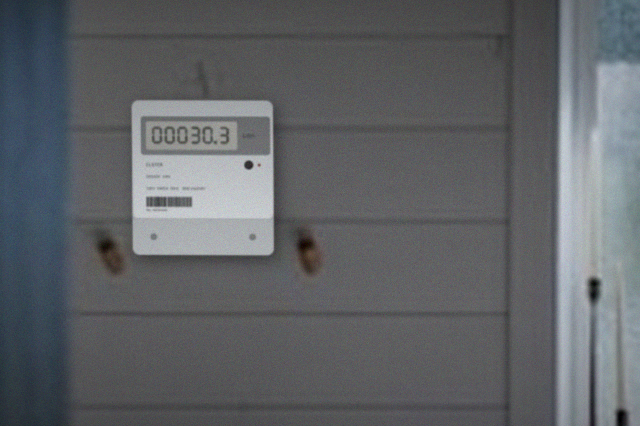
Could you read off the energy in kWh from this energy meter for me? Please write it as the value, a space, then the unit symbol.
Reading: 30.3 kWh
